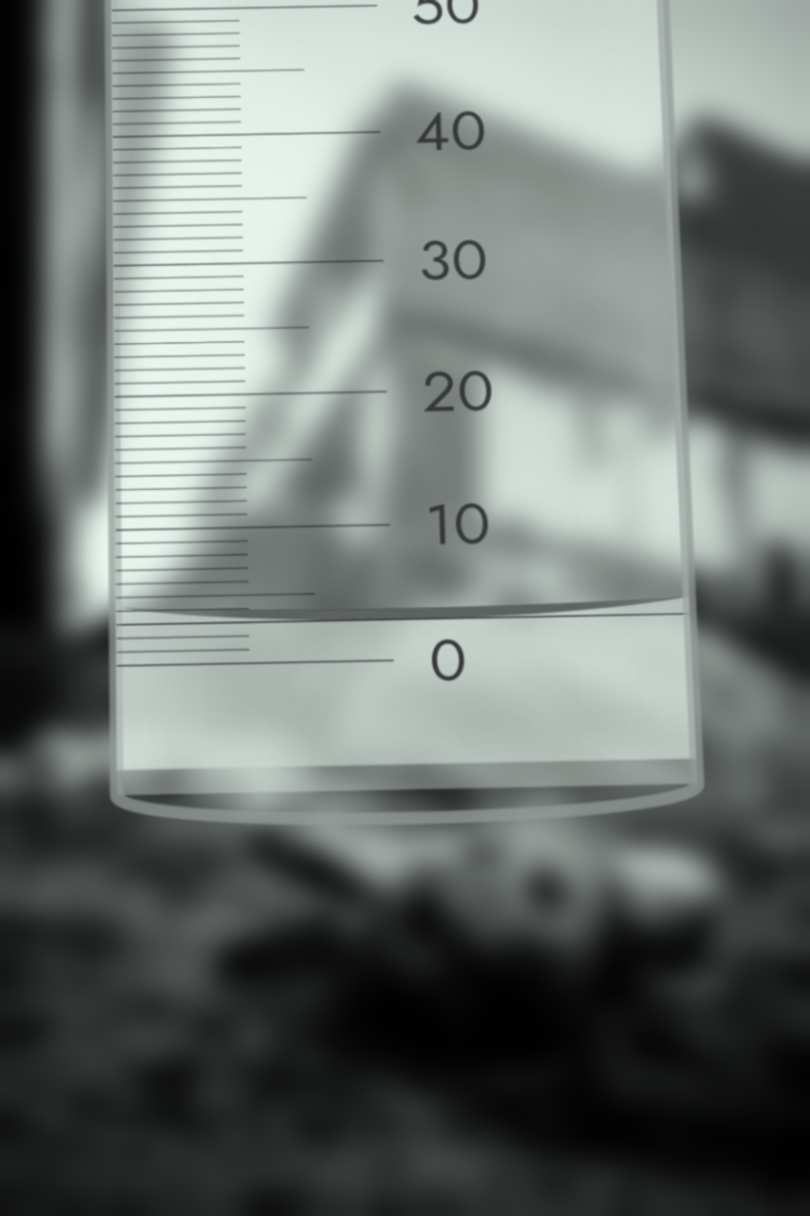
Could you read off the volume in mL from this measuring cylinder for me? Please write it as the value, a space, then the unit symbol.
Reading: 3 mL
